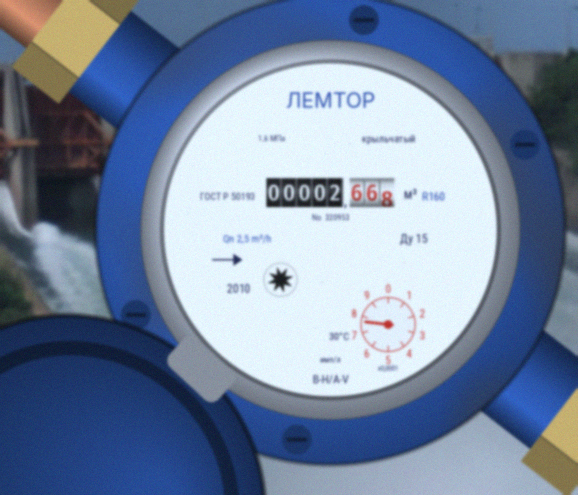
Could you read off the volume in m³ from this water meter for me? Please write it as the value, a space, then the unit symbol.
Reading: 2.6677 m³
